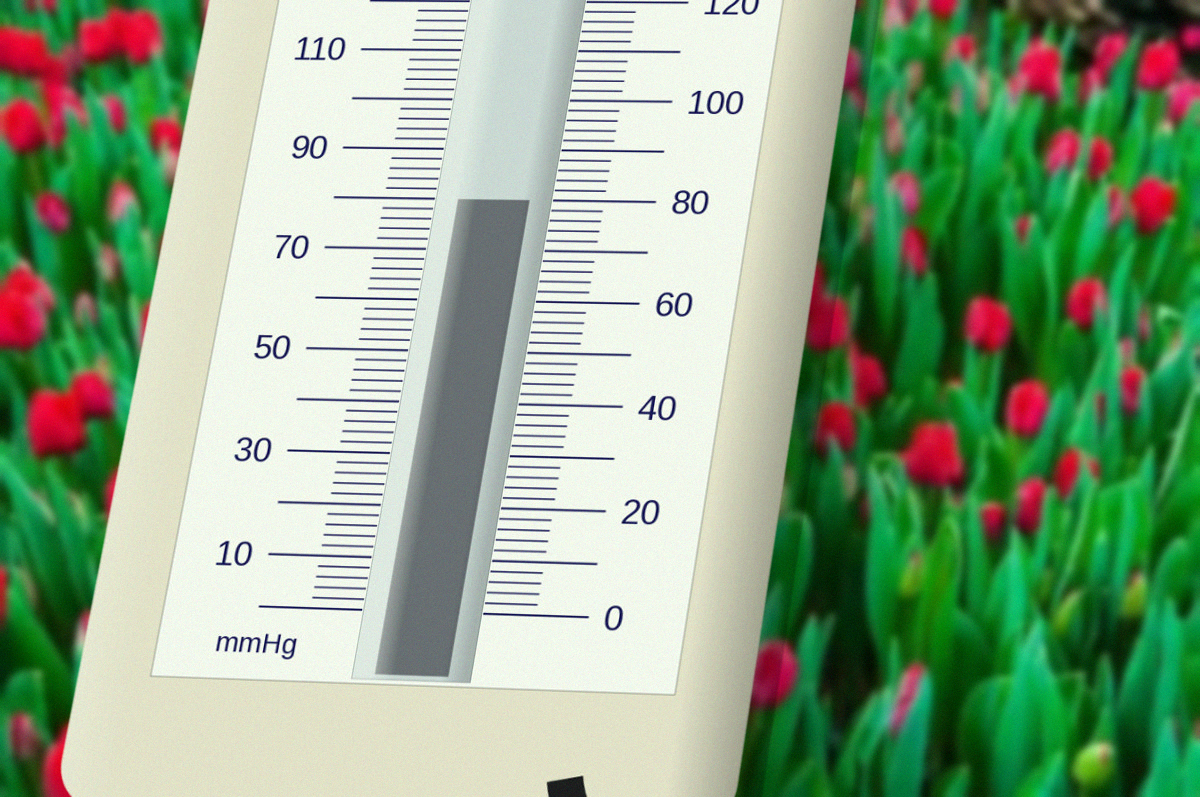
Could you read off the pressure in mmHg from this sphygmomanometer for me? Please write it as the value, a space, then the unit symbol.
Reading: 80 mmHg
